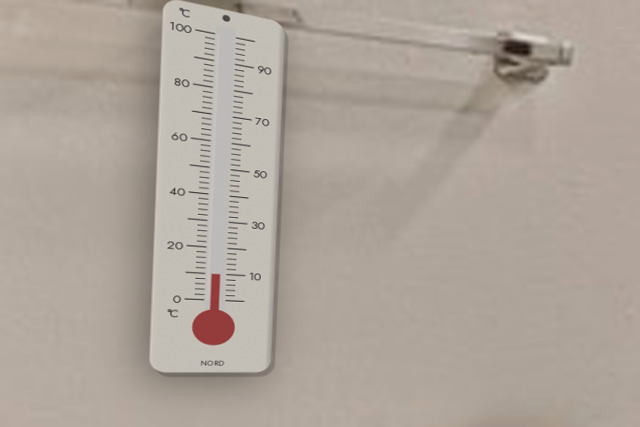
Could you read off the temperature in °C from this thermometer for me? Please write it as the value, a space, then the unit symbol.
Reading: 10 °C
